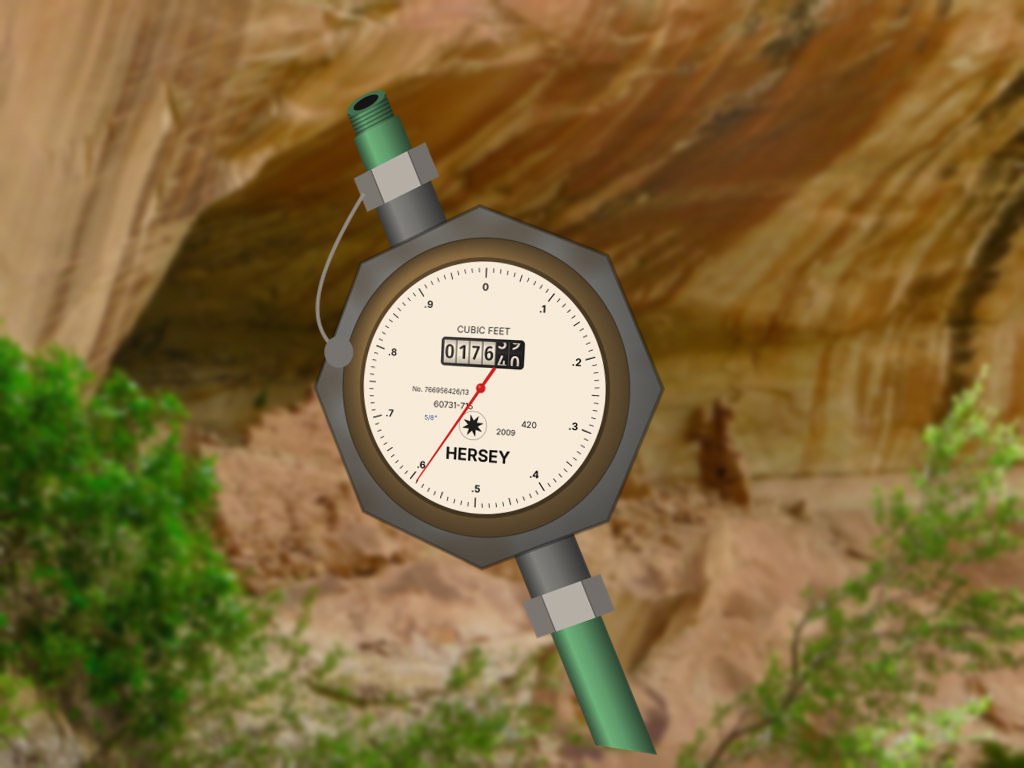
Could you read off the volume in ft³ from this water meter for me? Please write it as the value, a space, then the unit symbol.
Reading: 17639.59 ft³
